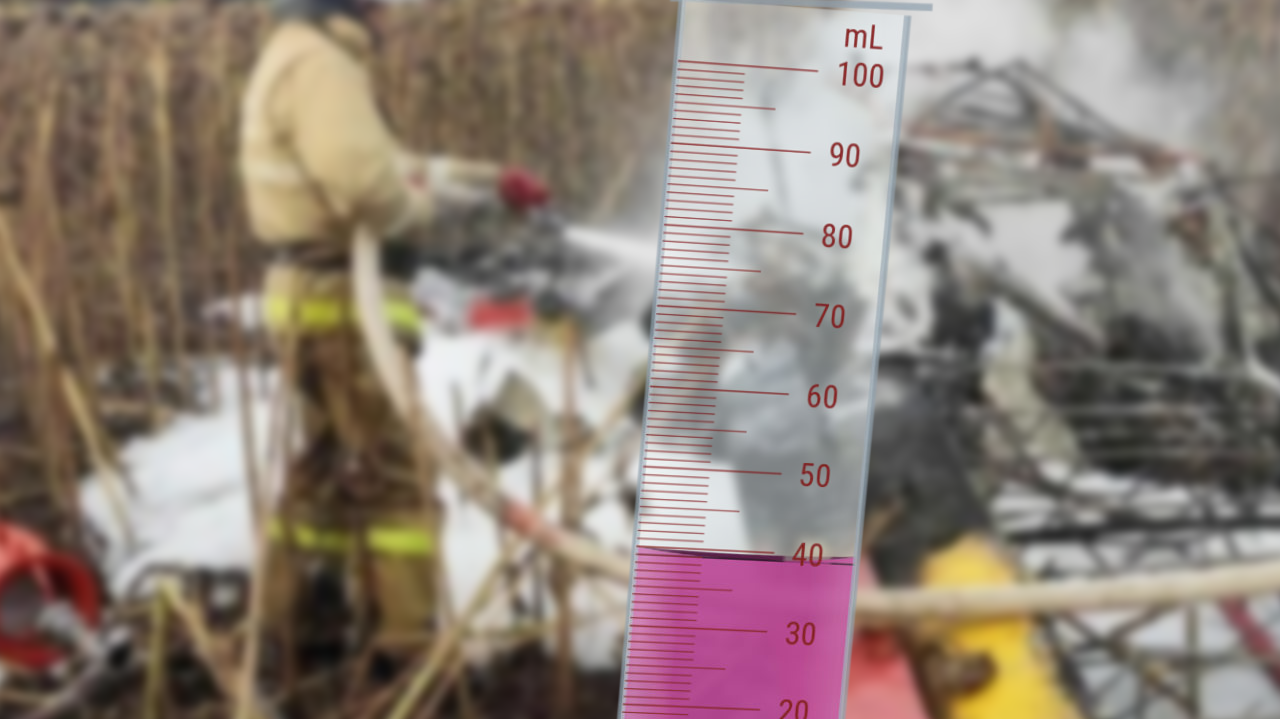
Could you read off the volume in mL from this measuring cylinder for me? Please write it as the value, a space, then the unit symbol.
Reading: 39 mL
